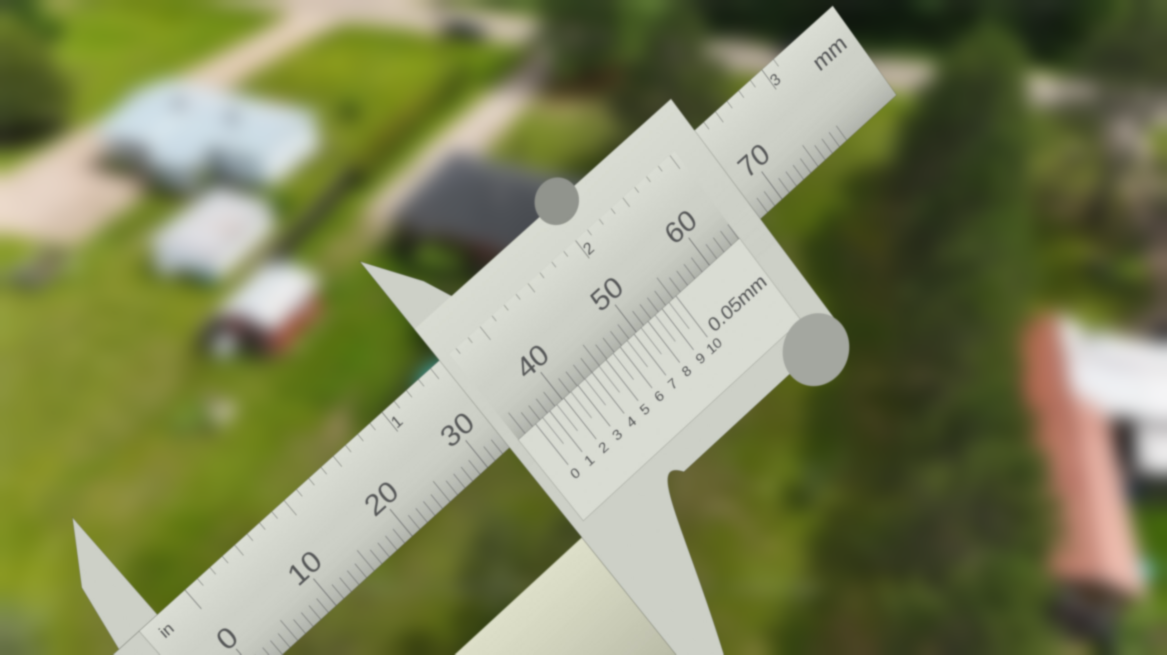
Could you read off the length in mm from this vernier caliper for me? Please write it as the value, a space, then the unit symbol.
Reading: 36.4 mm
